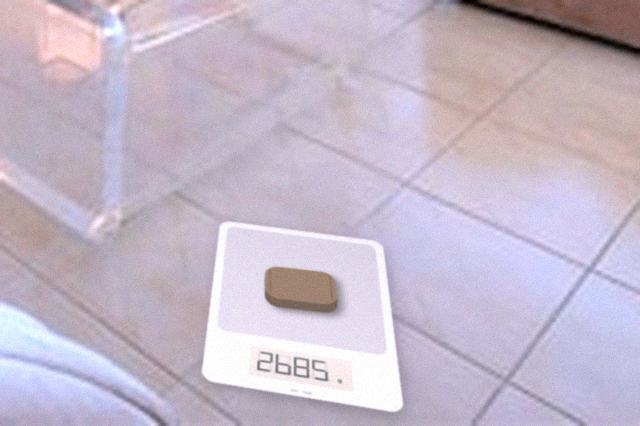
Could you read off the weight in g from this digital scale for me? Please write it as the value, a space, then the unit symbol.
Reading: 2685 g
